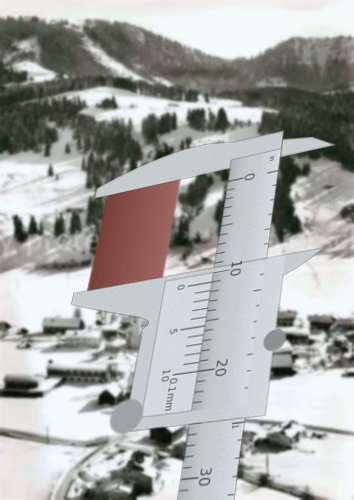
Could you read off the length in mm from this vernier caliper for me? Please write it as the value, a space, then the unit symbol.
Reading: 11.0 mm
